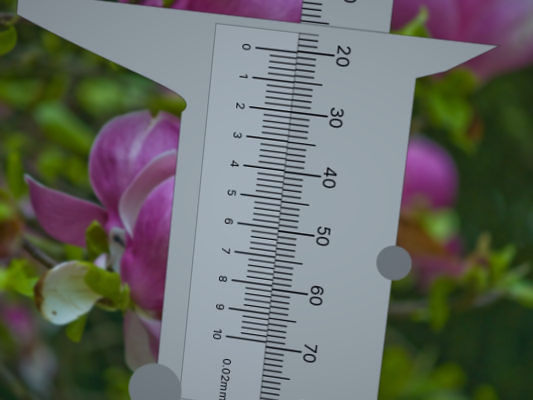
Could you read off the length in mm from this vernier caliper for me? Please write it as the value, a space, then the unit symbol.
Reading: 20.2 mm
